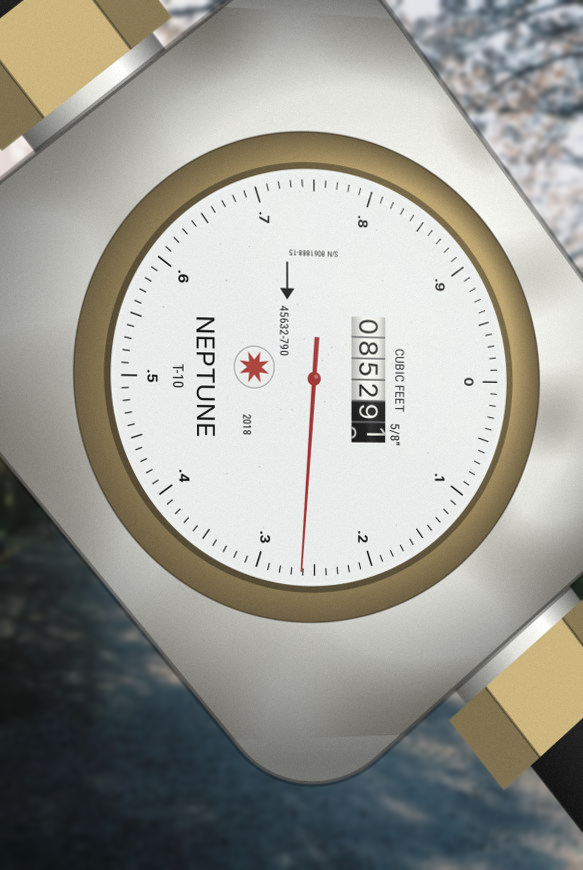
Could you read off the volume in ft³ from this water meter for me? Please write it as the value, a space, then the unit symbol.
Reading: 85291.26 ft³
